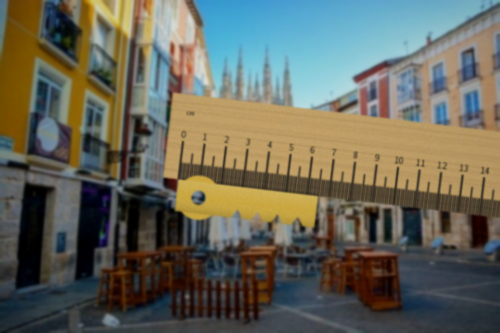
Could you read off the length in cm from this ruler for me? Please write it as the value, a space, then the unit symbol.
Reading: 6.5 cm
